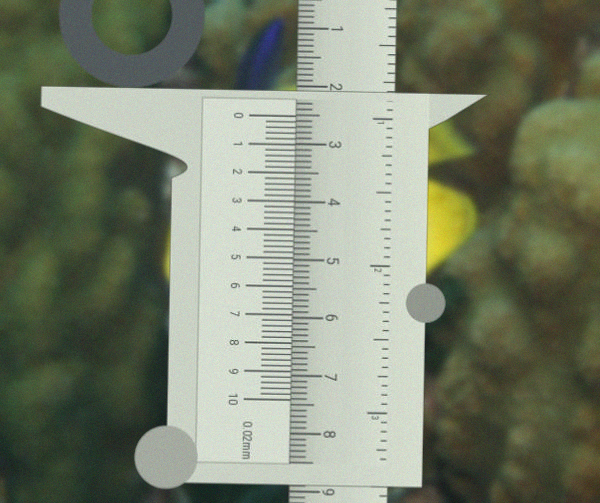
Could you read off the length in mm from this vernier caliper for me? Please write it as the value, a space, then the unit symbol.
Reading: 25.2 mm
